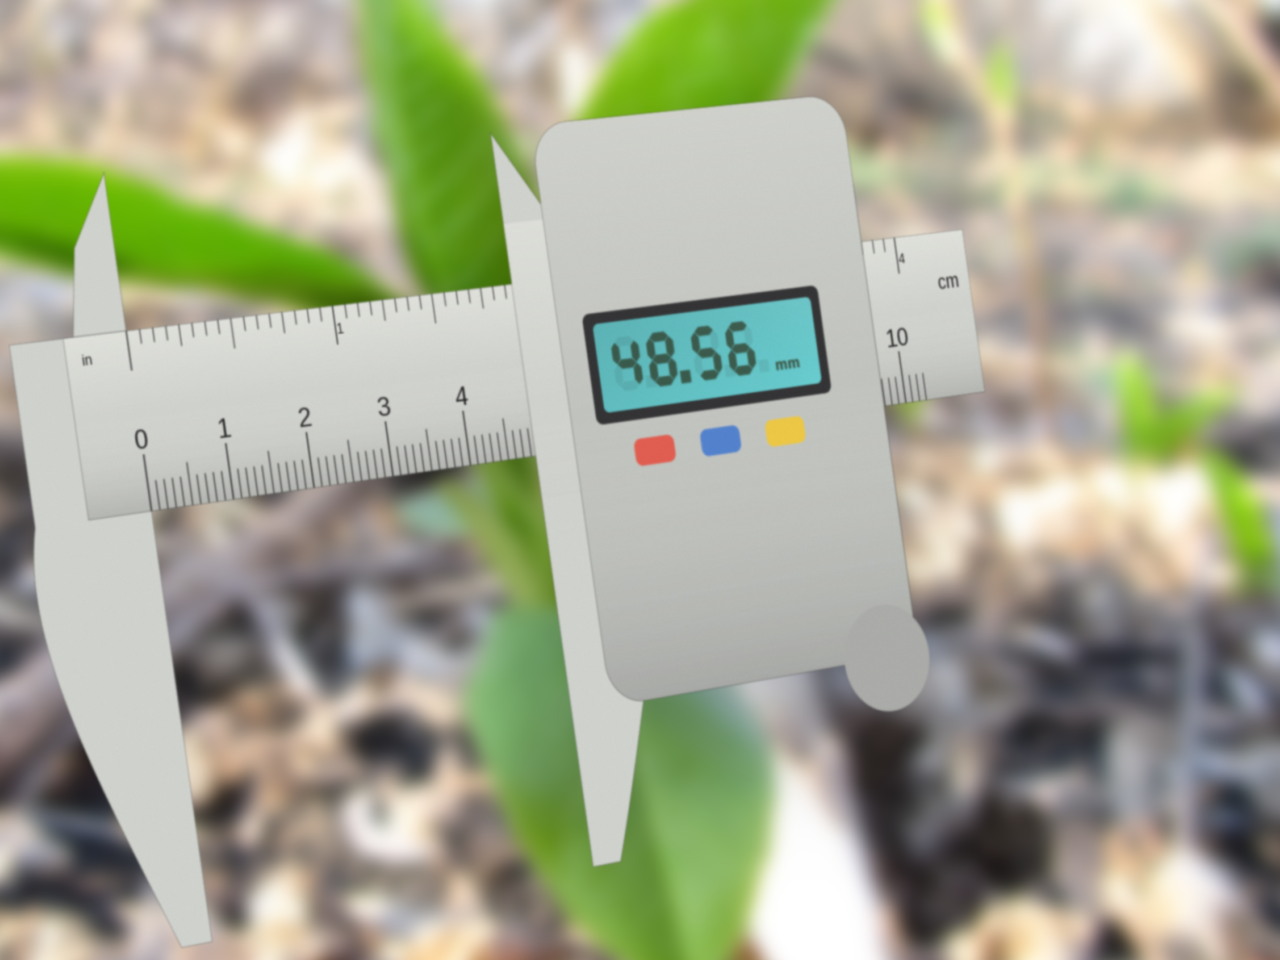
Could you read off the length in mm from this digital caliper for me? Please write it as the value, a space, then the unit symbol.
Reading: 48.56 mm
